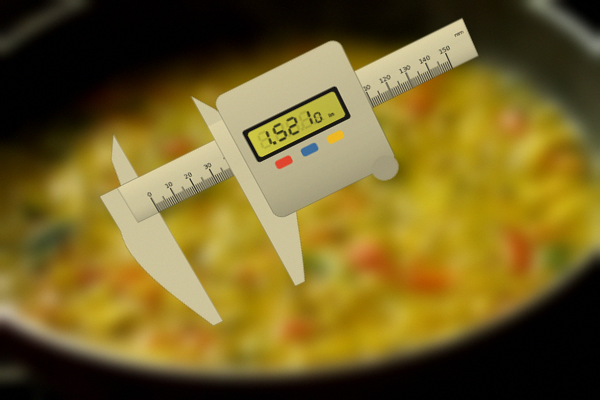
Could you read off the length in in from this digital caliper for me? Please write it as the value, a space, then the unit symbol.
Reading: 1.5210 in
